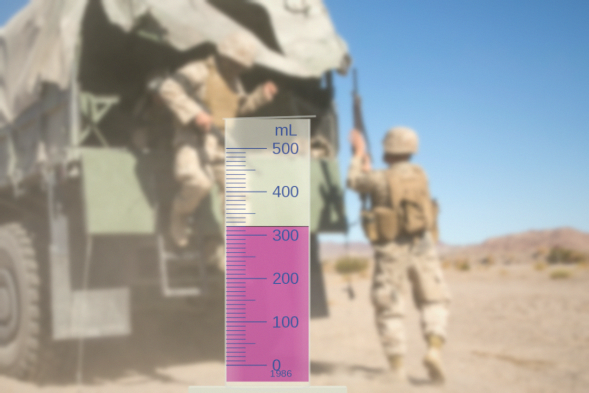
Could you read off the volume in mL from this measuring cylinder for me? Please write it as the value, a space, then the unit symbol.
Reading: 320 mL
